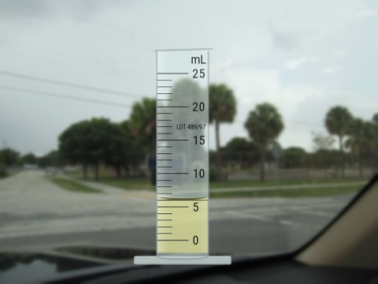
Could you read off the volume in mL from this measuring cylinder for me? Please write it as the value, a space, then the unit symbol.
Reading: 6 mL
